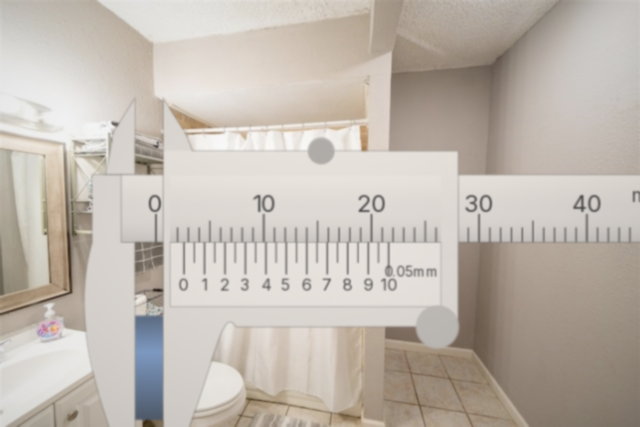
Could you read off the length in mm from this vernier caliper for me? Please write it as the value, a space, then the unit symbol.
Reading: 2.6 mm
